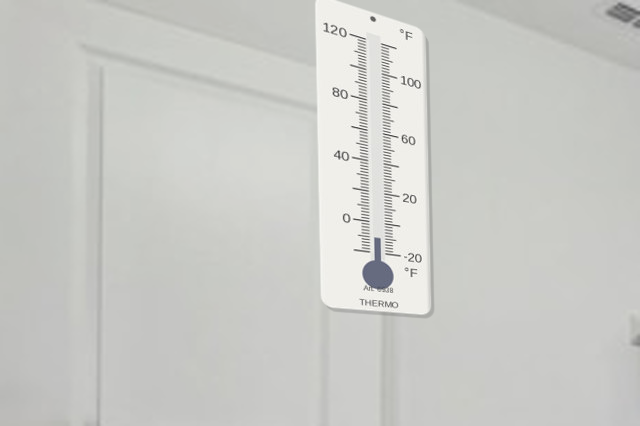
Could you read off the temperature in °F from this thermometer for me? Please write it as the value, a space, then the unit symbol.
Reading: -10 °F
